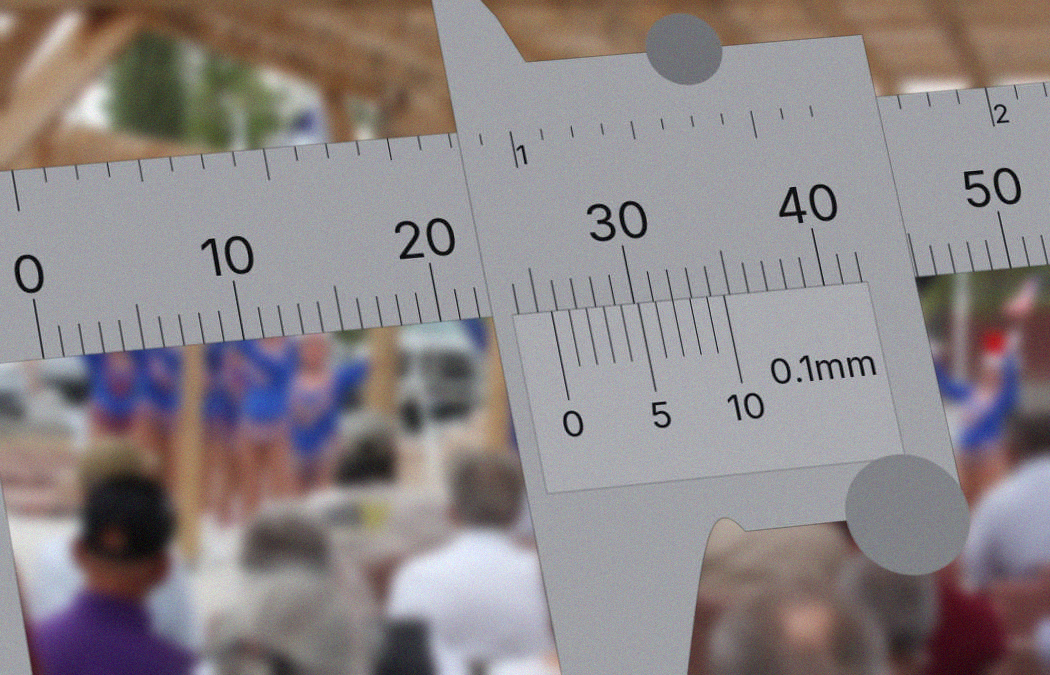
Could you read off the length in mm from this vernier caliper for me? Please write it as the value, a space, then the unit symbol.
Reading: 25.7 mm
